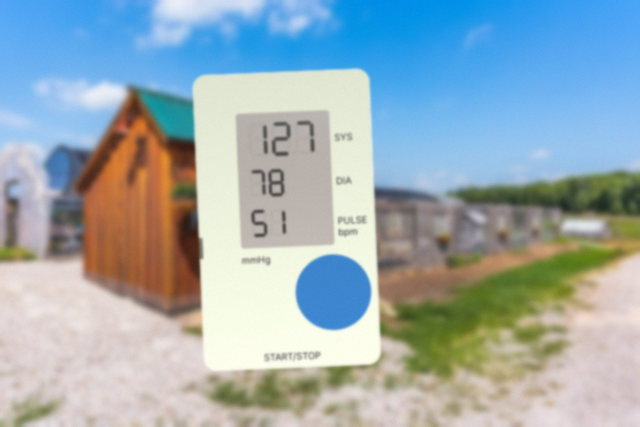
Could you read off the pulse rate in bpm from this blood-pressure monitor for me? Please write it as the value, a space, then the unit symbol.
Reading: 51 bpm
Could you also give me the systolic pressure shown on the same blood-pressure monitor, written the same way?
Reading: 127 mmHg
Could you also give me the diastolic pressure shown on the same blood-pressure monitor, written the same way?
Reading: 78 mmHg
